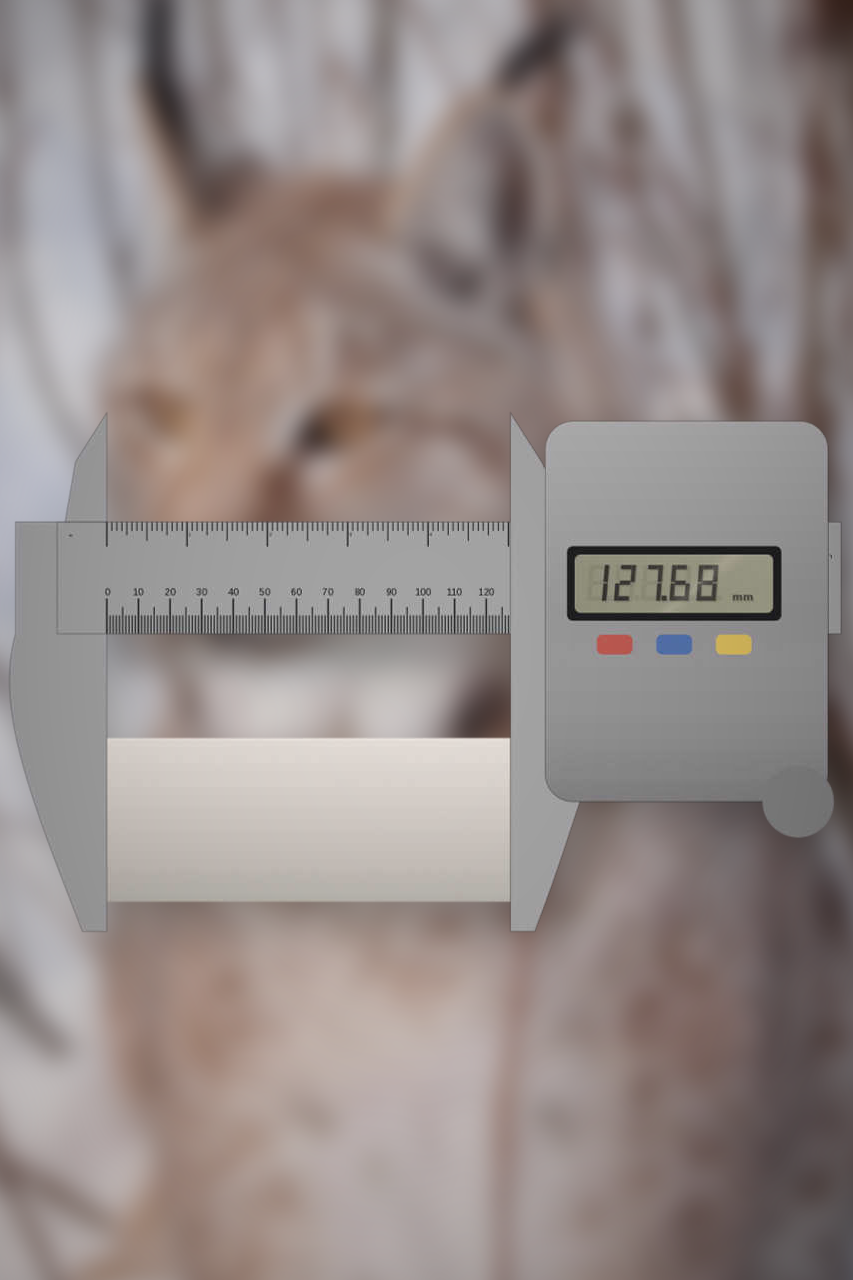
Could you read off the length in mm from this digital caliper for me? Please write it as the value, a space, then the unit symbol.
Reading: 127.68 mm
